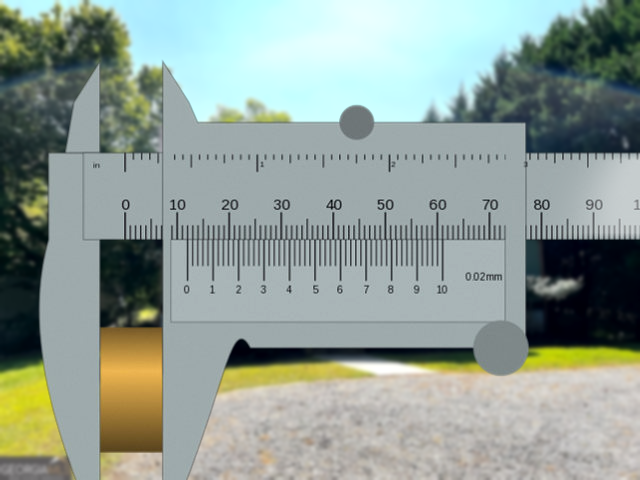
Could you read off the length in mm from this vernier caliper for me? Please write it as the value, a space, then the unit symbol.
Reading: 12.0 mm
